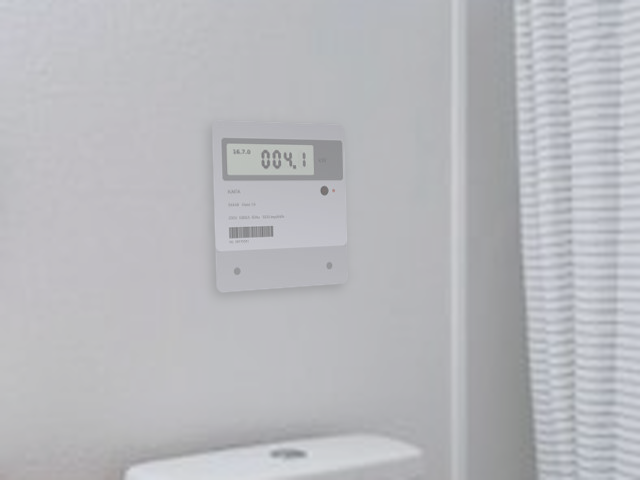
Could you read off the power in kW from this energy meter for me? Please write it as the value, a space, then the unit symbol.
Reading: 4.1 kW
